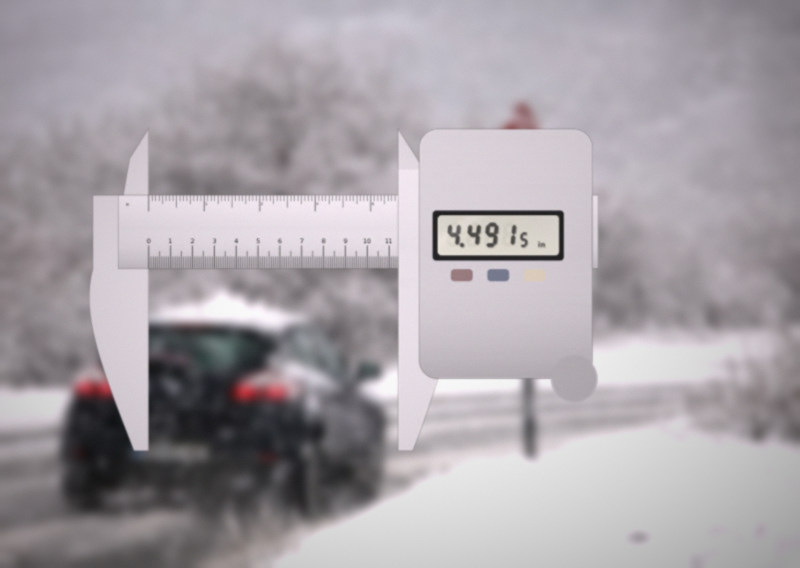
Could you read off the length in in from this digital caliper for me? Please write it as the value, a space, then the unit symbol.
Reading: 4.4915 in
